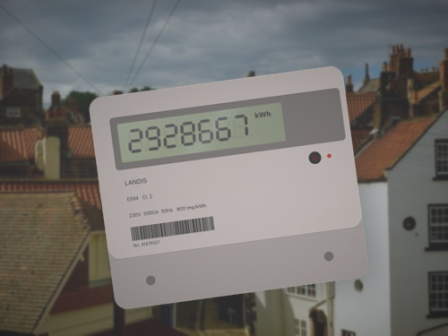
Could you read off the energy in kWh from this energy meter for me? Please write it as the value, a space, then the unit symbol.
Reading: 2928667 kWh
